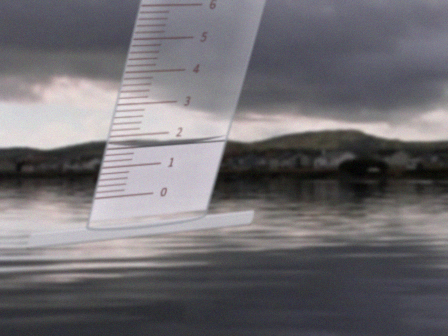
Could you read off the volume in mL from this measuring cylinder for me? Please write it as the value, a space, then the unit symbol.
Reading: 1.6 mL
